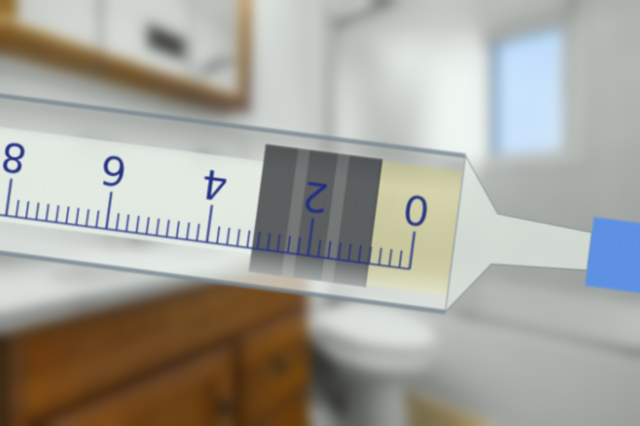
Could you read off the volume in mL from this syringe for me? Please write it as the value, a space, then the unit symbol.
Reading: 0.8 mL
